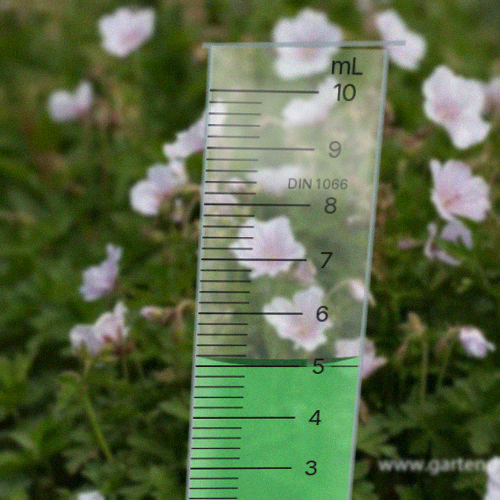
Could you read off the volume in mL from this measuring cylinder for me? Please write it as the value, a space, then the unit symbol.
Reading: 5 mL
